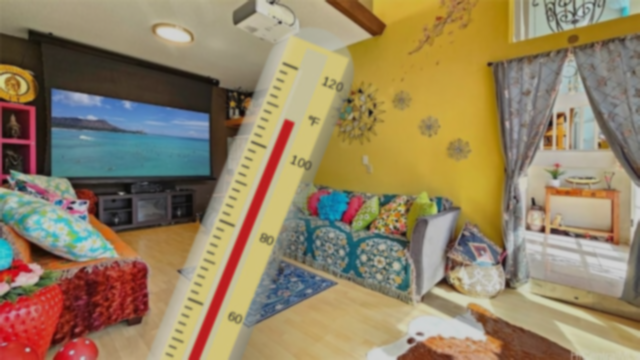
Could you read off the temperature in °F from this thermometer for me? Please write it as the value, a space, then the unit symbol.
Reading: 108 °F
